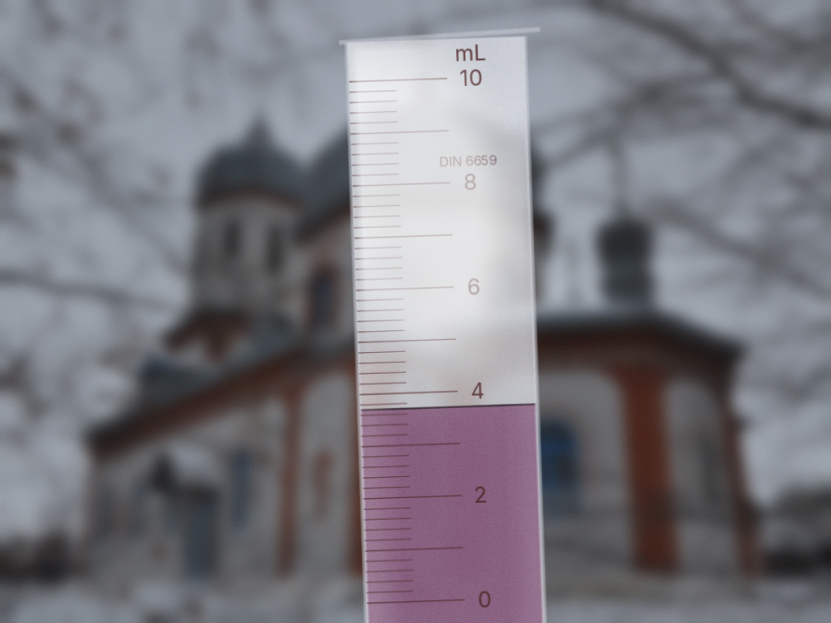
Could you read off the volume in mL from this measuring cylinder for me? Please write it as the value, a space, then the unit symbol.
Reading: 3.7 mL
